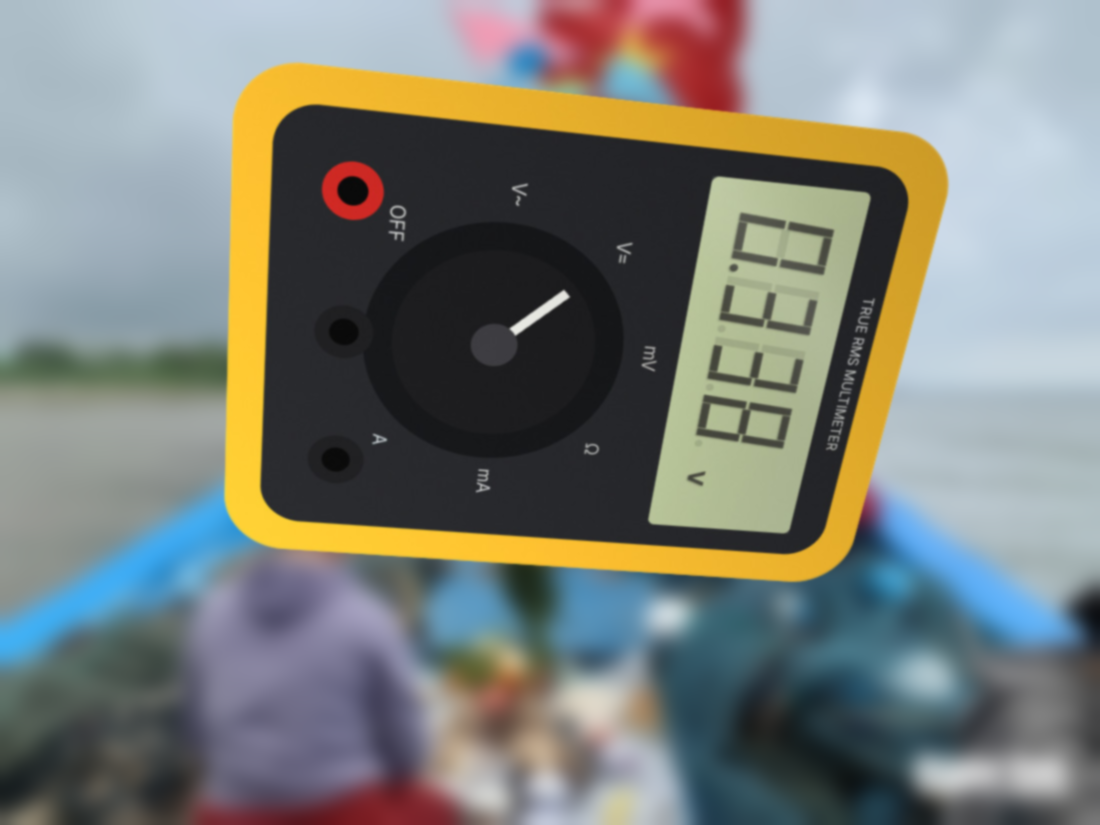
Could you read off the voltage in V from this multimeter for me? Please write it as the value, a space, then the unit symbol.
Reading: 0.338 V
